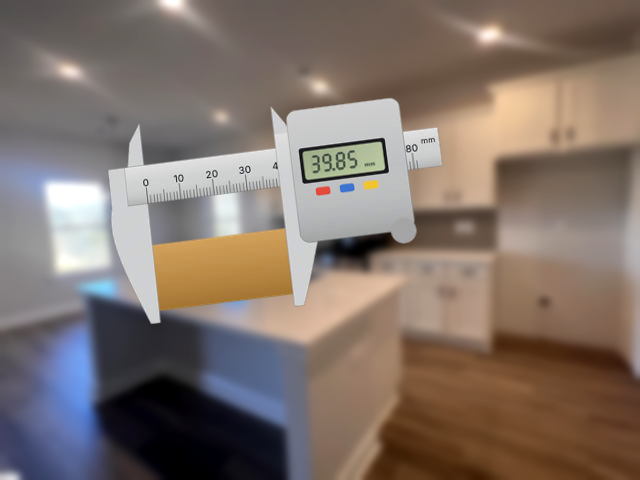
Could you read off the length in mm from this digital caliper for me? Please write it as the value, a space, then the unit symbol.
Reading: 39.85 mm
